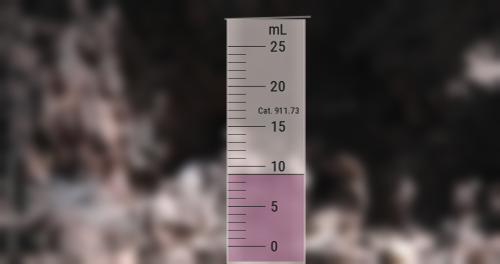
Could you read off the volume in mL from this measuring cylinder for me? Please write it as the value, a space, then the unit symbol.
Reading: 9 mL
